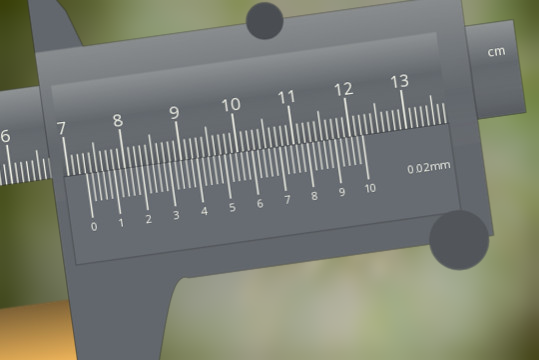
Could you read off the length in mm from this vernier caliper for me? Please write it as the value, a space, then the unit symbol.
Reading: 73.2 mm
